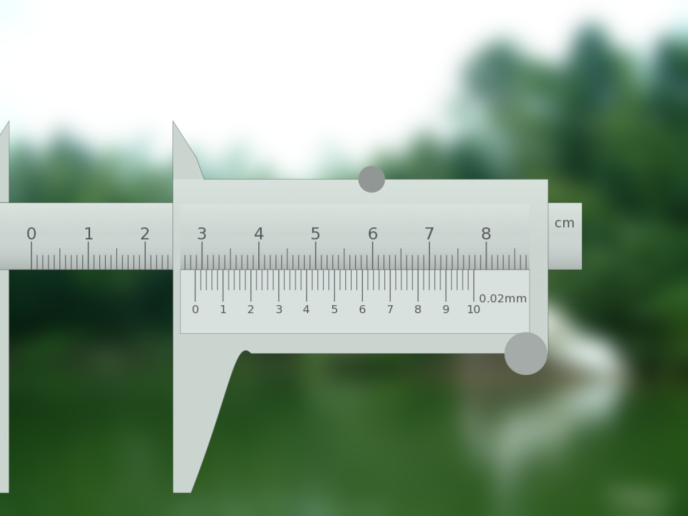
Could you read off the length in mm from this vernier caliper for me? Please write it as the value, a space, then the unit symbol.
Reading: 28.8 mm
